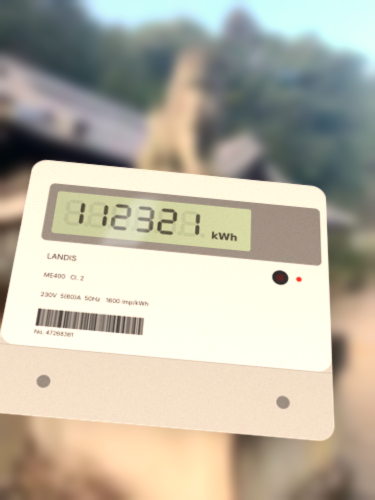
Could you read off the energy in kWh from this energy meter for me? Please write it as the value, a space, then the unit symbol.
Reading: 112321 kWh
